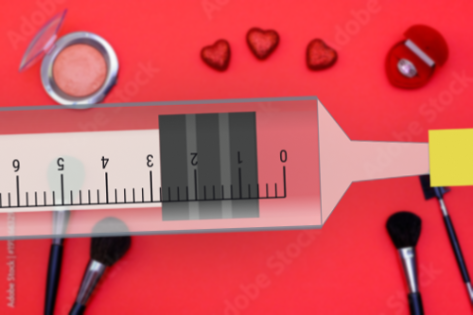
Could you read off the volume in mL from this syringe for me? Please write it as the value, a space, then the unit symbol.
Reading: 0.6 mL
